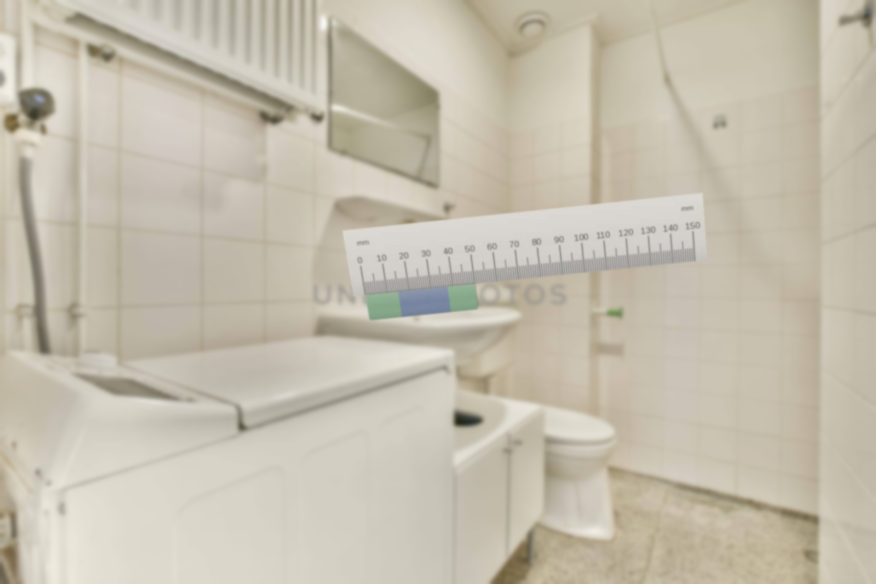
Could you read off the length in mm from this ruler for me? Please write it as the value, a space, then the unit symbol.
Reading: 50 mm
